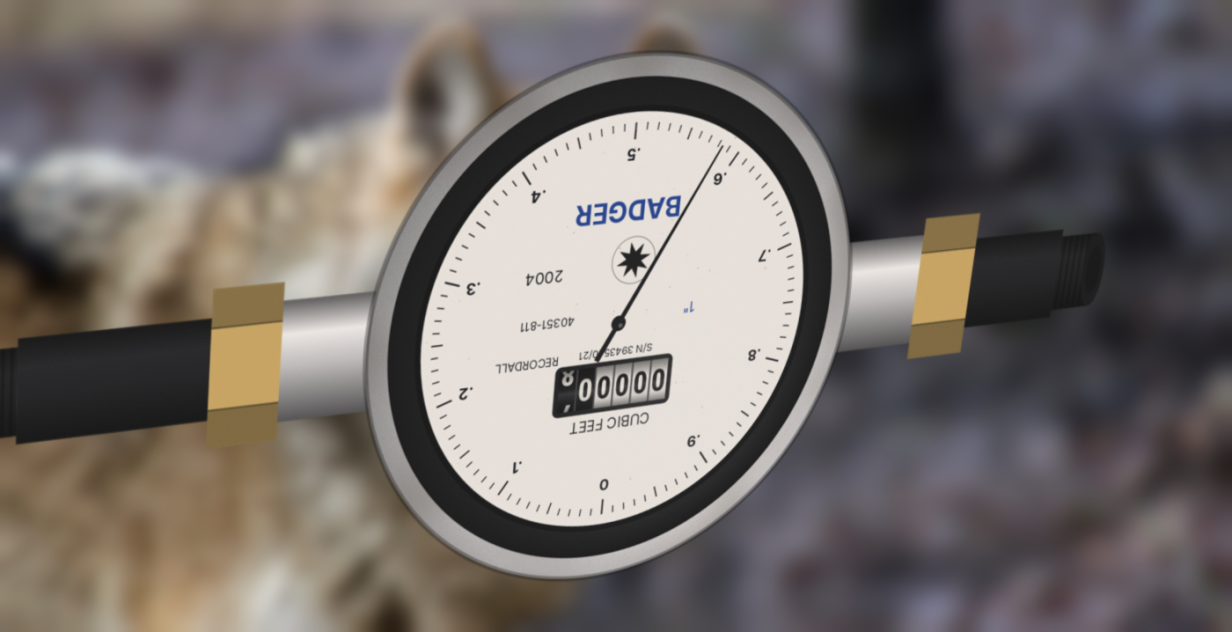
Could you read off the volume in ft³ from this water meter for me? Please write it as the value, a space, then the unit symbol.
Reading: 7.58 ft³
